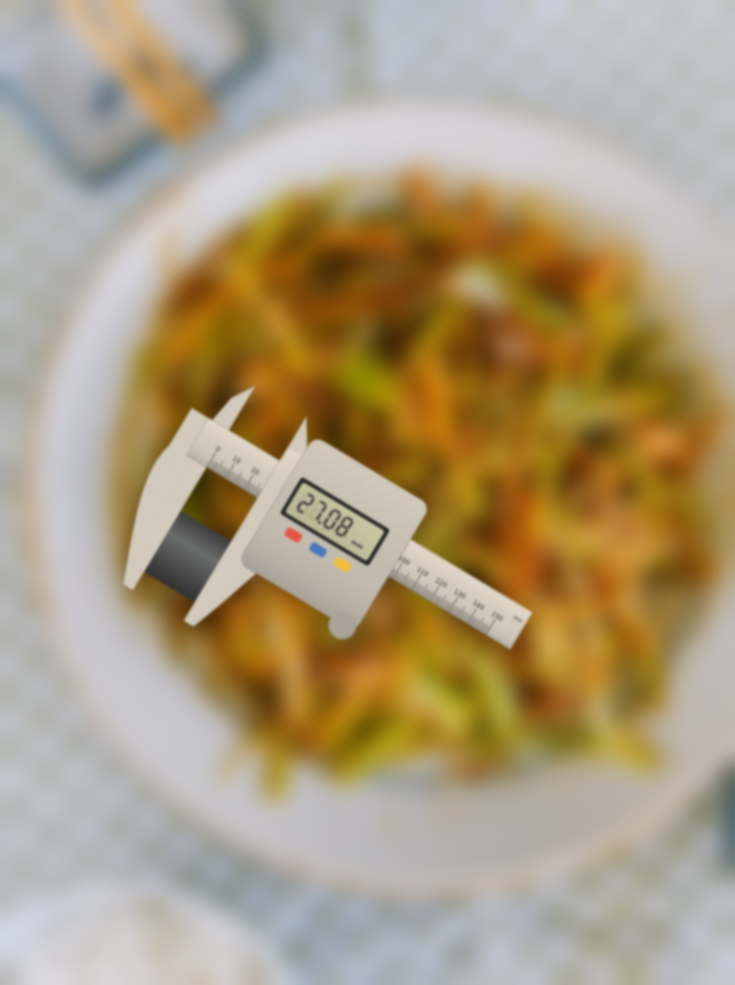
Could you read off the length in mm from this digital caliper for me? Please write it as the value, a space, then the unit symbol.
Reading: 27.08 mm
